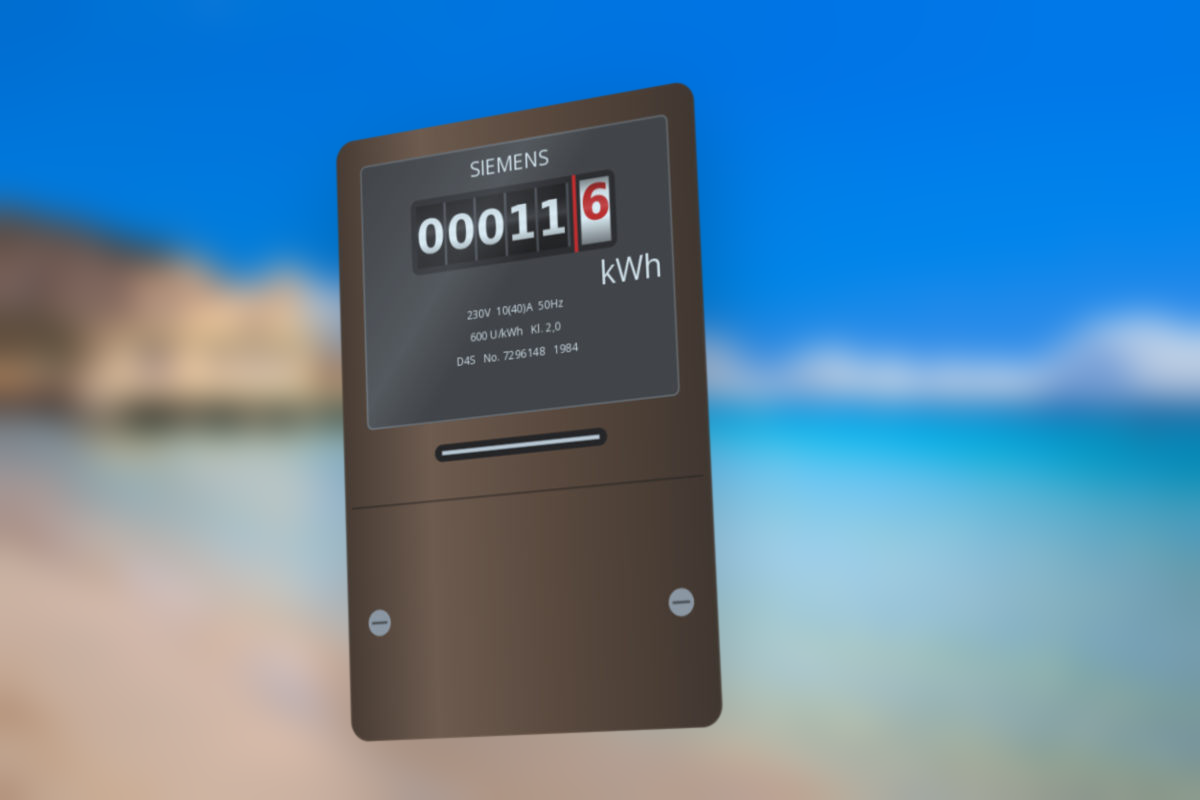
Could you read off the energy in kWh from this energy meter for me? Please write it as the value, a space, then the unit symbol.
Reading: 11.6 kWh
